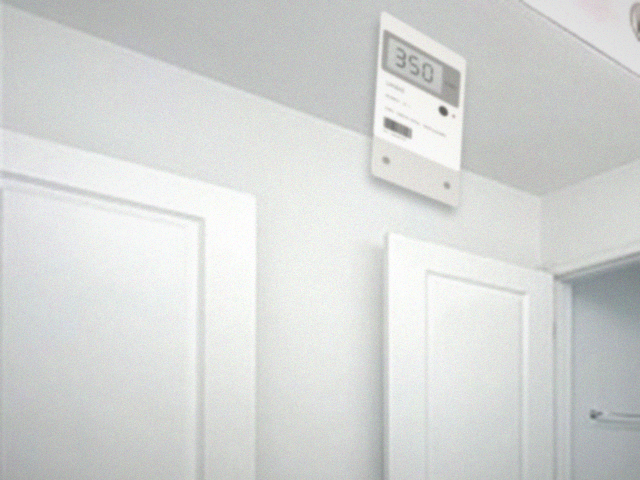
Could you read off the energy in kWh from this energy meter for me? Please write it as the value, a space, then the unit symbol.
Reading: 350 kWh
